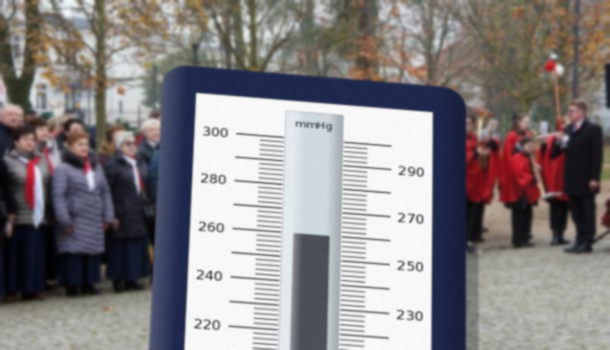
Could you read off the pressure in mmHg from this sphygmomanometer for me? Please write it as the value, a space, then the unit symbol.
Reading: 260 mmHg
